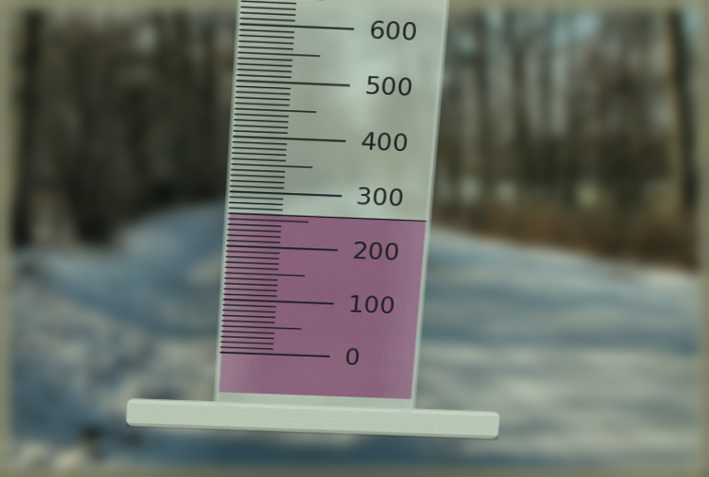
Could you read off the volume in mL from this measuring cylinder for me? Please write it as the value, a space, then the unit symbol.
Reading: 260 mL
